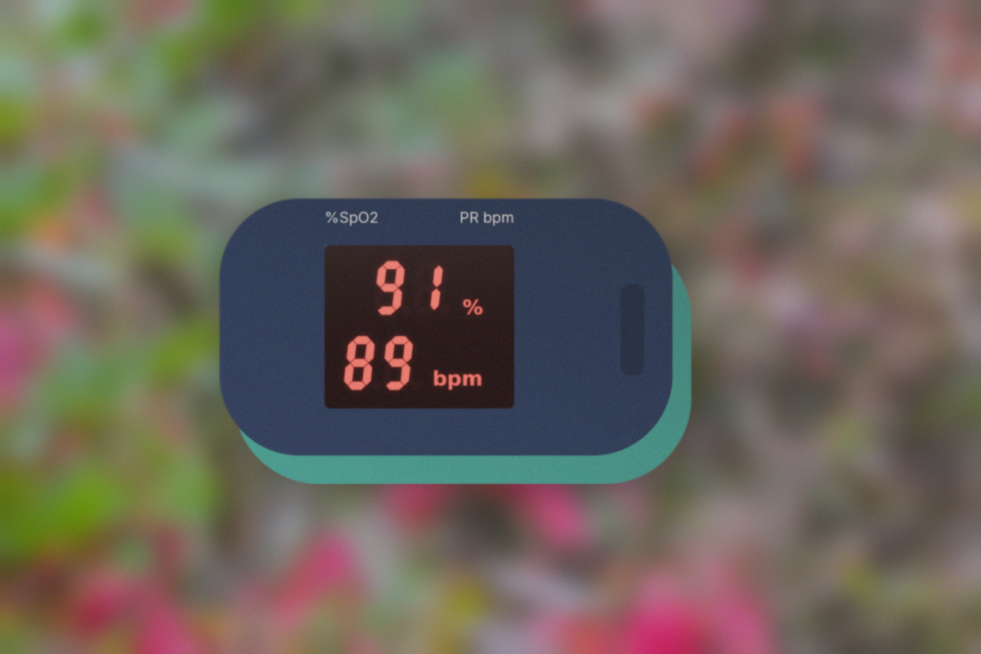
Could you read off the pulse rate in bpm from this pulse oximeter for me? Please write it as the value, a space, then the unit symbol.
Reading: 89 bpm
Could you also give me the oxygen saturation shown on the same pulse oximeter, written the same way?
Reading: 91 %
